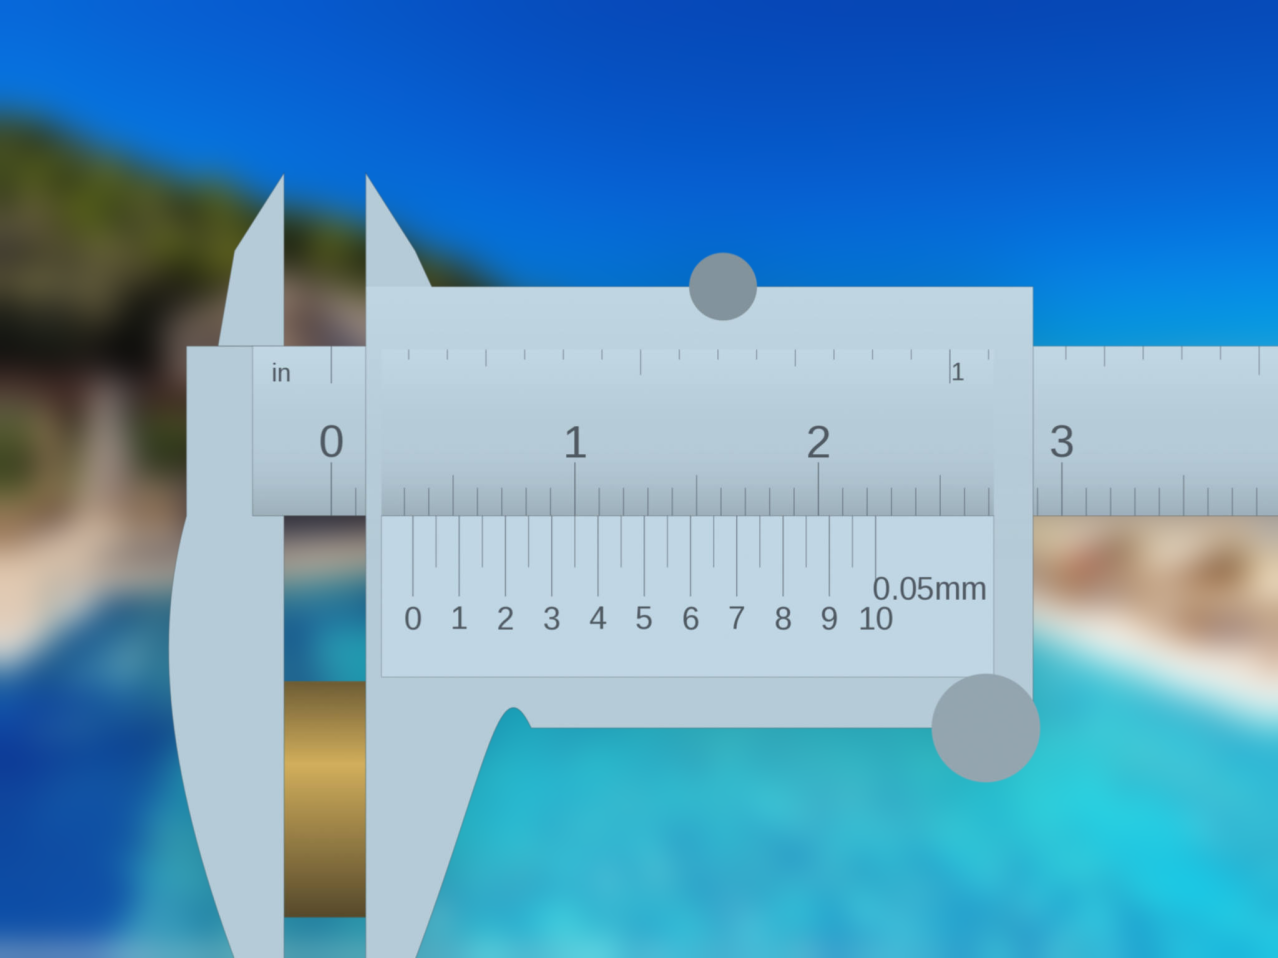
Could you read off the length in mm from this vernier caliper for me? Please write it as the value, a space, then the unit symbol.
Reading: 3.35 mm
